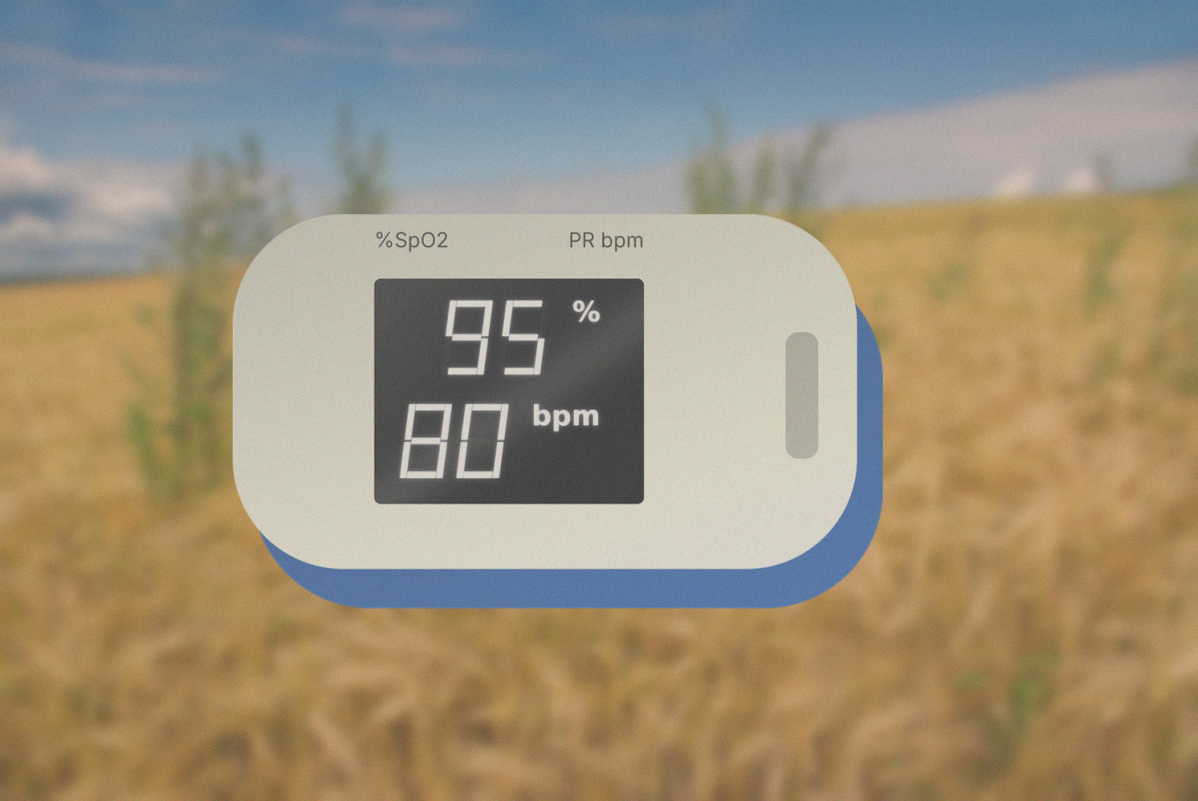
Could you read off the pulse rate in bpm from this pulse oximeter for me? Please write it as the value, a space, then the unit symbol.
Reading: 80 bpm
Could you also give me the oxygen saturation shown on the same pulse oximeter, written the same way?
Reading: 95 %
